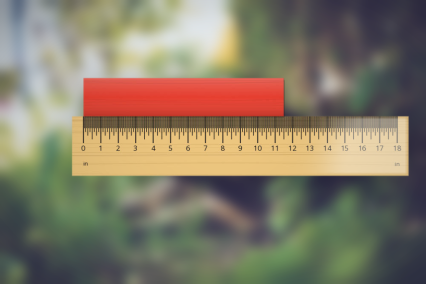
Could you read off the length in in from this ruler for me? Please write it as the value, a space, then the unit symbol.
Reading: 11.5 in
